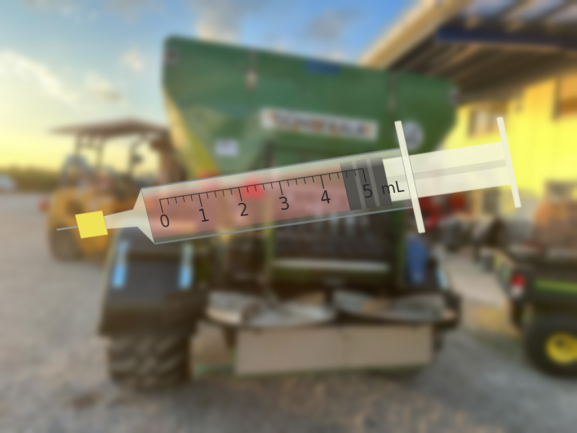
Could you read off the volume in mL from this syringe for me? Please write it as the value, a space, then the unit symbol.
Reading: 4.5 mL
